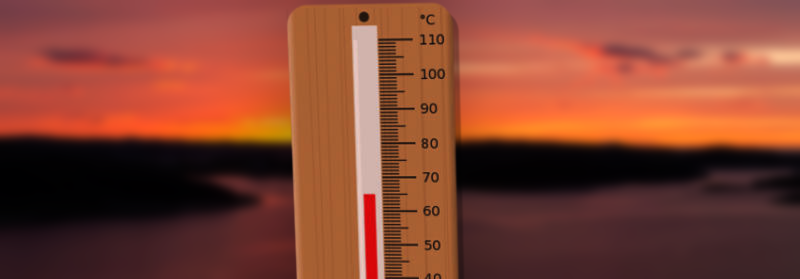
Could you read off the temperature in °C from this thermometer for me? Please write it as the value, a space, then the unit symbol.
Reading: 65 °C
